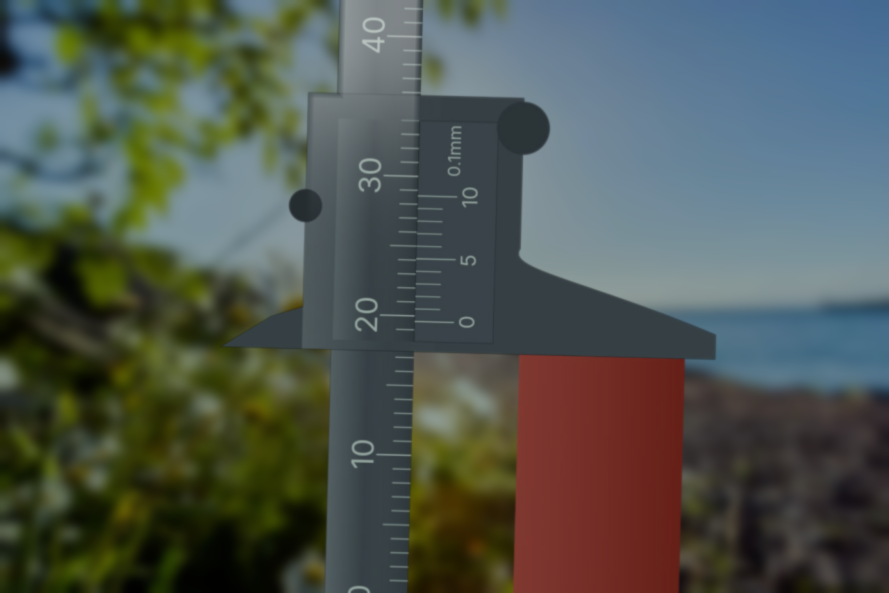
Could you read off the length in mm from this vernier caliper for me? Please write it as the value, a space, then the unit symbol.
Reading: 19.6 mm
